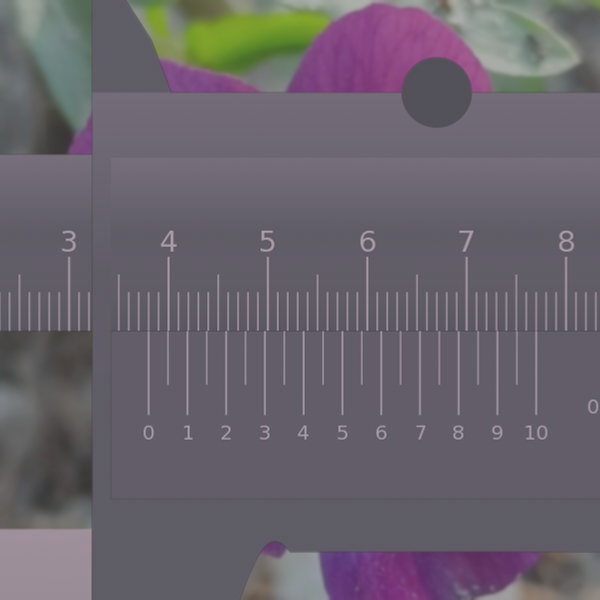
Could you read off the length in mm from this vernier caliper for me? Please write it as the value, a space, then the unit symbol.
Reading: 38.0 mm
